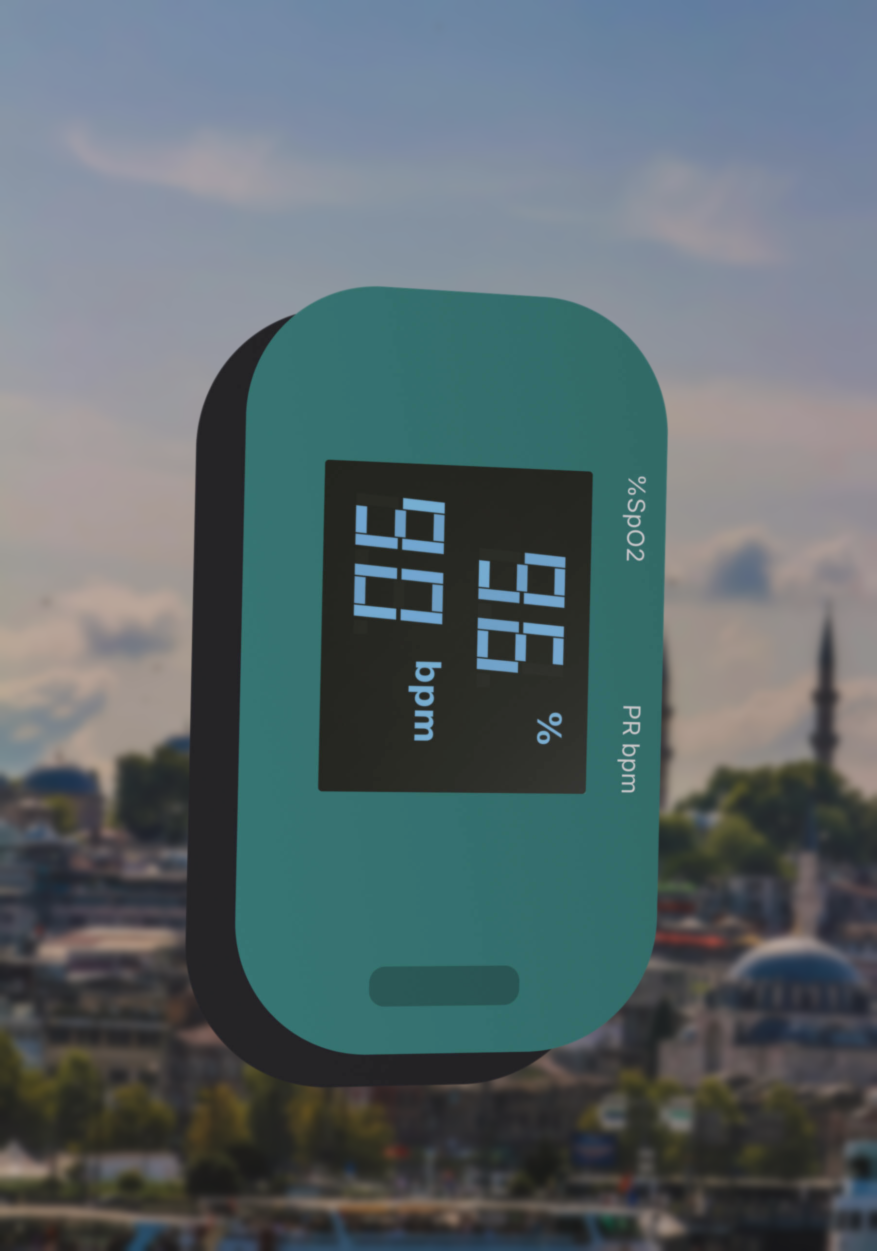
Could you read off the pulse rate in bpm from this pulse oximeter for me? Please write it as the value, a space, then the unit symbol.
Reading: 90 bpm
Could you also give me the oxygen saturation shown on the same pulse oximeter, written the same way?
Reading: 96 %
